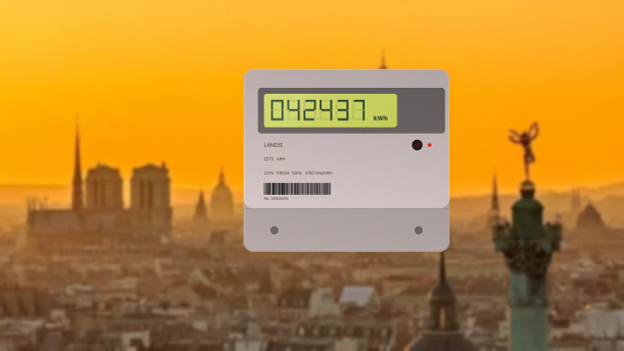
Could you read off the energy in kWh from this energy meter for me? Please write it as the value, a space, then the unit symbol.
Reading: 42437 kWh
